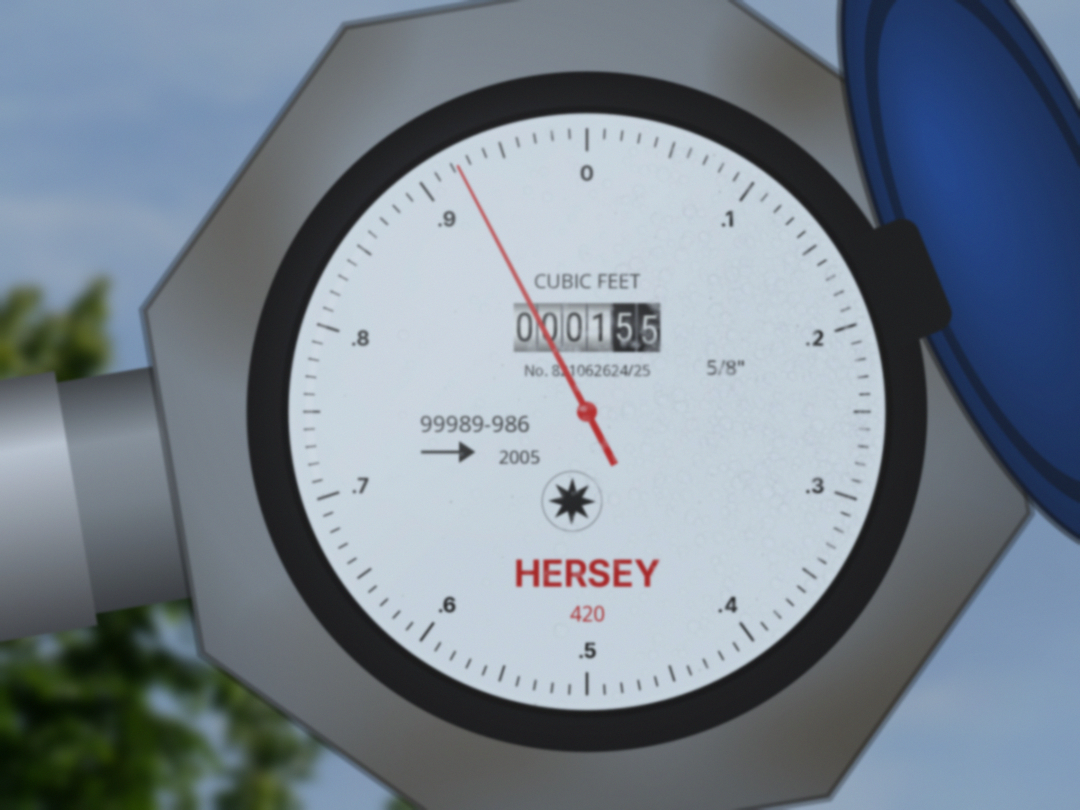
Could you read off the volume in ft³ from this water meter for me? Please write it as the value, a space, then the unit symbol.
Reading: 154.92 ft³
